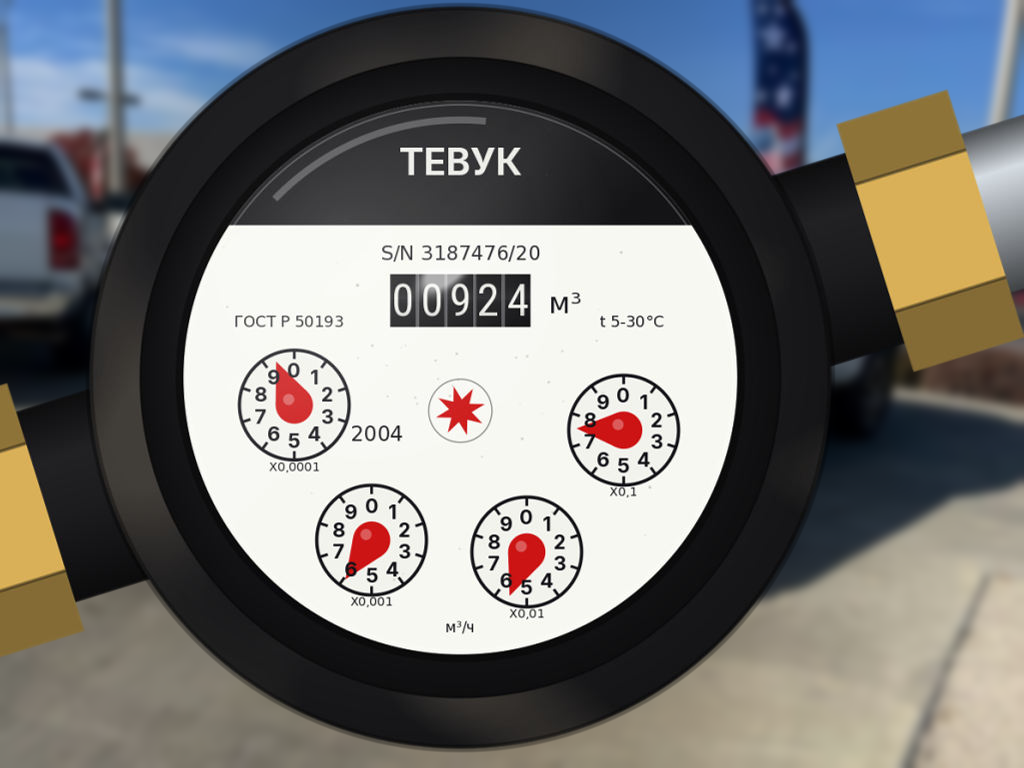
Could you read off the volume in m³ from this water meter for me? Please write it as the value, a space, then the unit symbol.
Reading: 924.7559 m³
